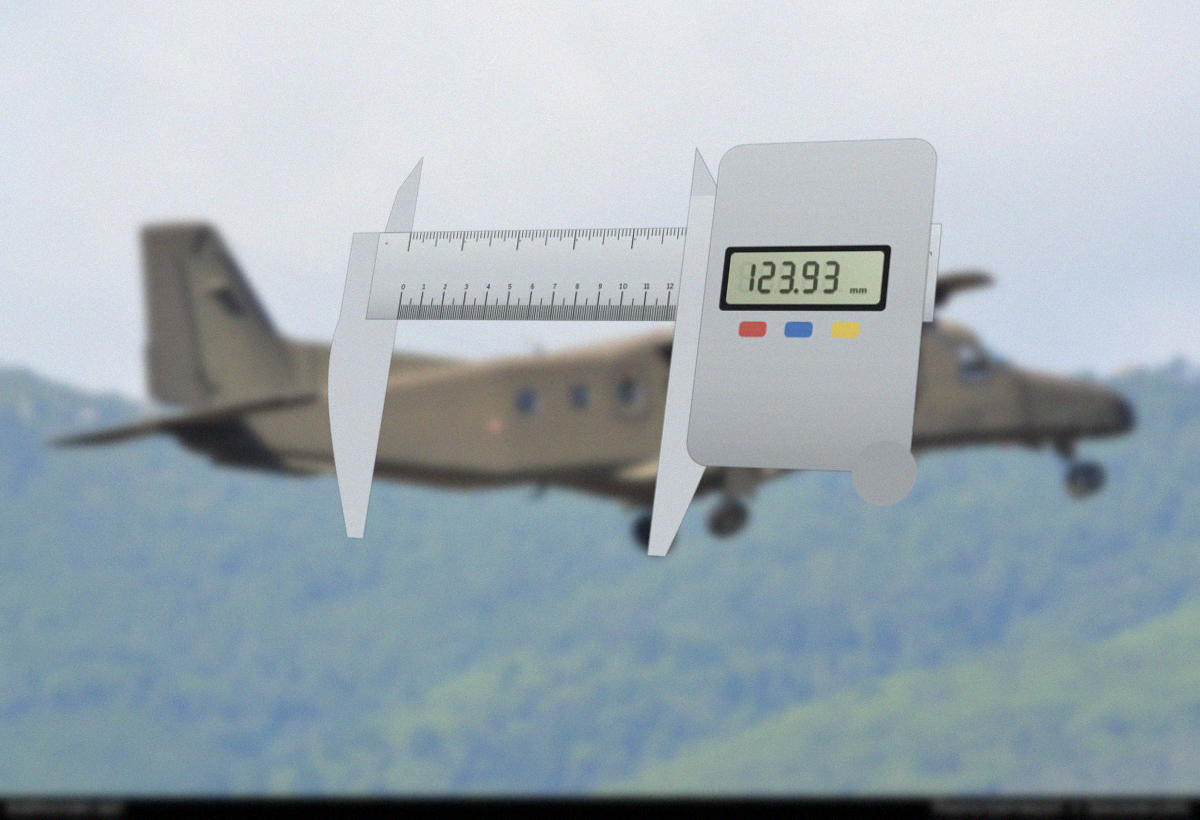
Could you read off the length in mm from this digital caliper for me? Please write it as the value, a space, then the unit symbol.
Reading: 123.93 mm
